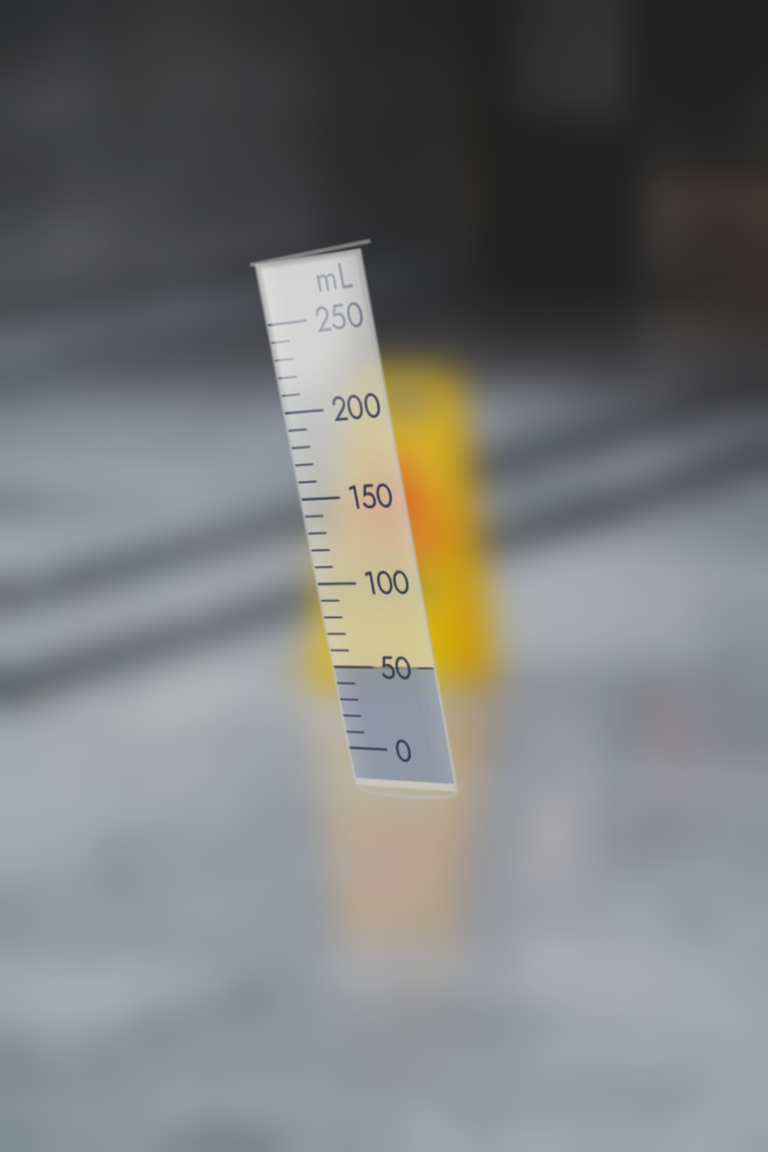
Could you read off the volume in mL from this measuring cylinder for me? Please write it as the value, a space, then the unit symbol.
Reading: 50 mL
